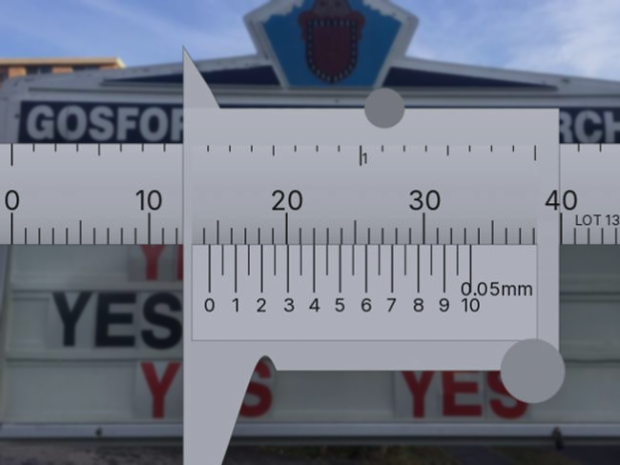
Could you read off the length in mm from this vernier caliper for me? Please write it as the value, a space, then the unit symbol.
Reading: 14.4 mm
